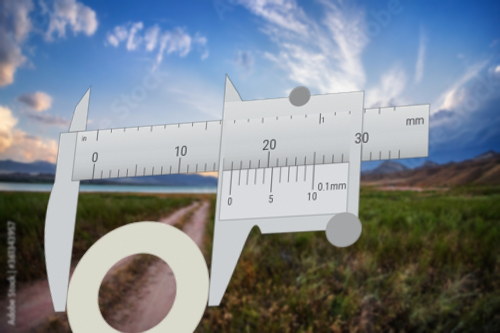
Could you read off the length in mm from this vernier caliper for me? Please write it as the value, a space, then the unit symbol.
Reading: 16.0 mm
